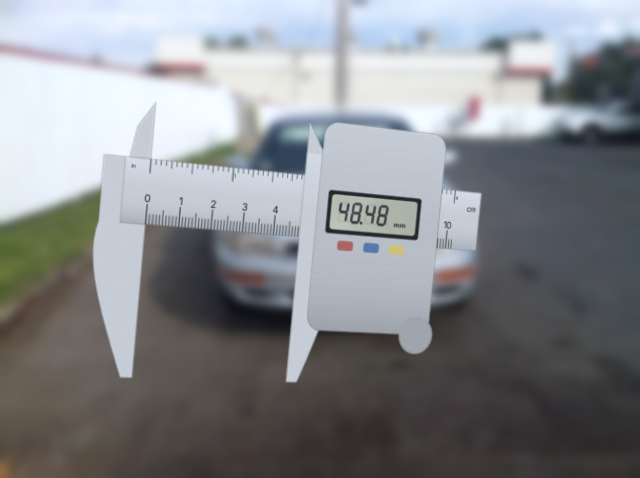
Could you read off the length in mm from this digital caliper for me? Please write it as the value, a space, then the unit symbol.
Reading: 48.48 mm
